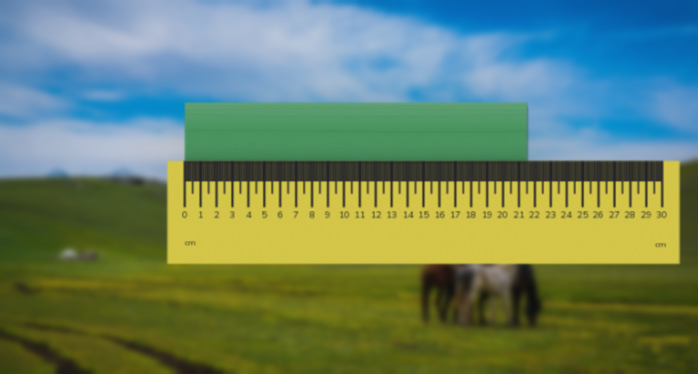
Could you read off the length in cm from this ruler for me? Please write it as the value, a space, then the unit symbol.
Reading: 21.5 cm
